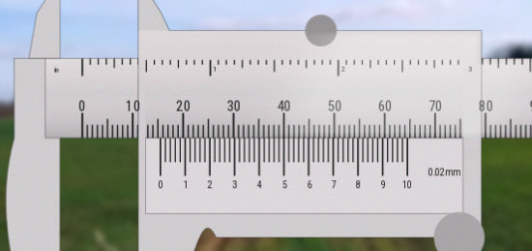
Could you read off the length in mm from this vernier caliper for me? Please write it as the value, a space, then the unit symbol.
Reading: 15.5 mm
